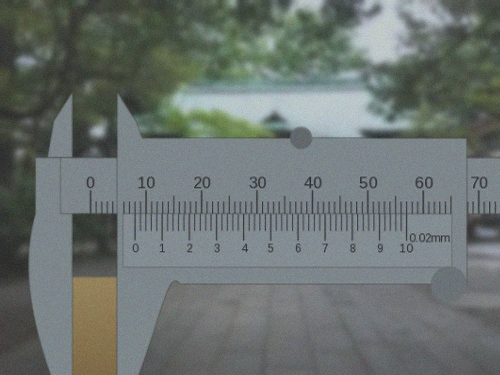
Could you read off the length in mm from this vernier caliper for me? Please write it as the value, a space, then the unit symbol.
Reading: 8.0 mm
